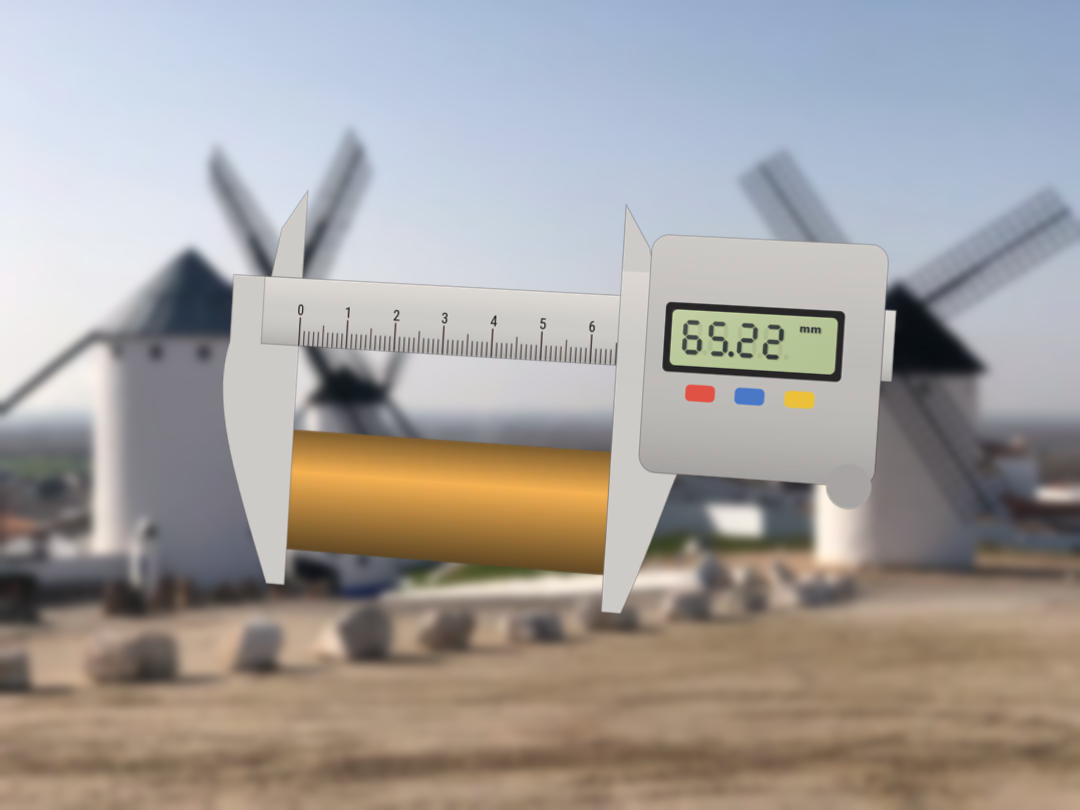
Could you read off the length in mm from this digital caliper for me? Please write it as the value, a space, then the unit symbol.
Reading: 65.22 mm
